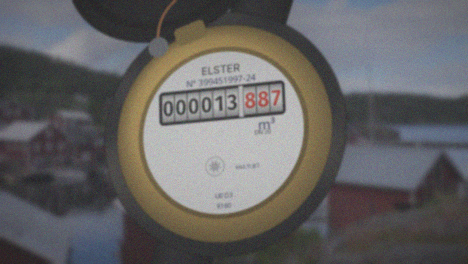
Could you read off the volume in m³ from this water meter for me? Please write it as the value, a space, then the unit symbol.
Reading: 13.887 m³
